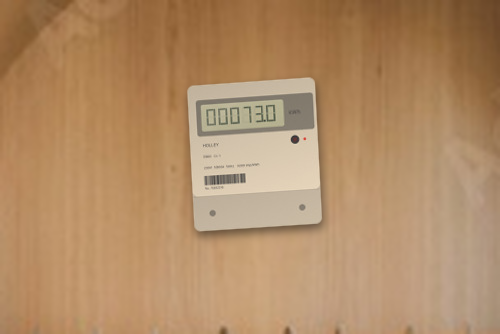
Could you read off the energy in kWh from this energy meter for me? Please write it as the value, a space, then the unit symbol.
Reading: 73.0 kWh
